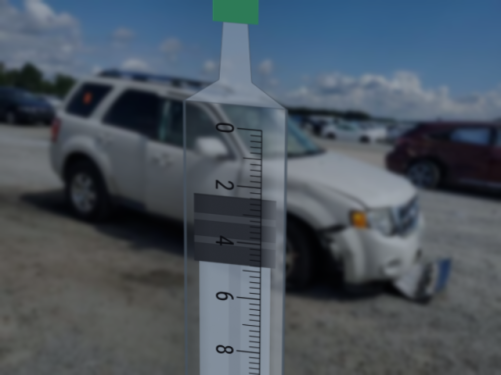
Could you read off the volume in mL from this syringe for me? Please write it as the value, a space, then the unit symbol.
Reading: 2.4 mL
